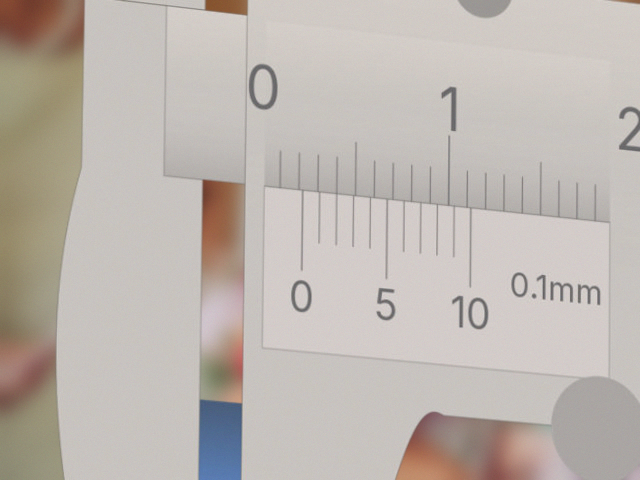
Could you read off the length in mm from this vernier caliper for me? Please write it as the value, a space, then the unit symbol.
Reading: 2.2 mm
